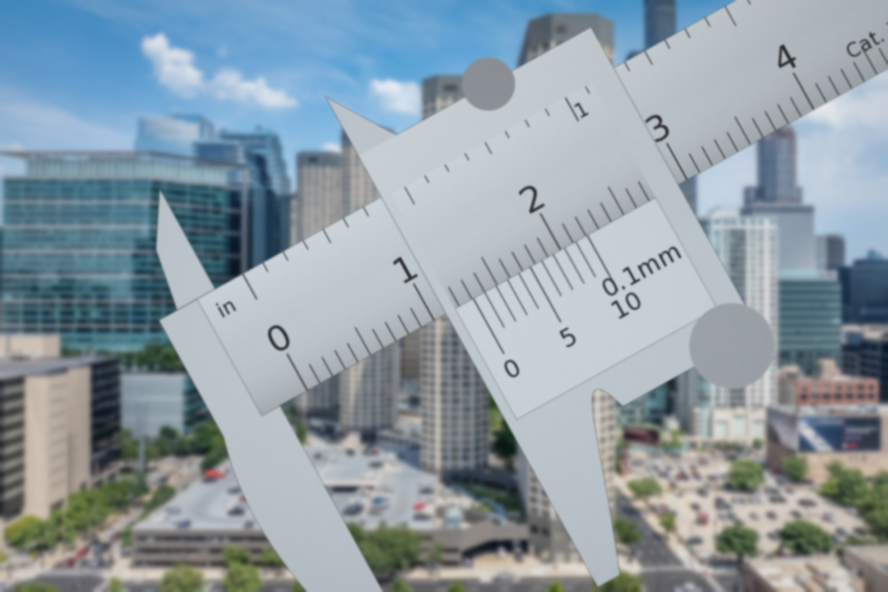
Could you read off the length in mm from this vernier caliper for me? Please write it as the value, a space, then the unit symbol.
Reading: 13.1 mm
